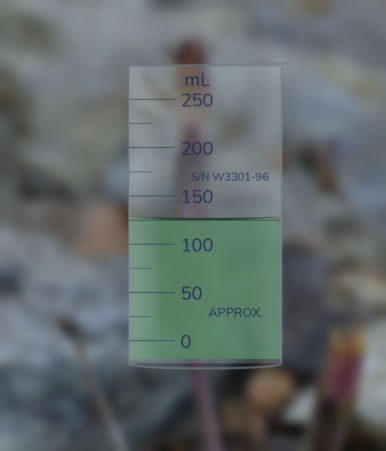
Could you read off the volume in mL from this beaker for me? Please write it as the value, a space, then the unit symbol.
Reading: 125 mL
